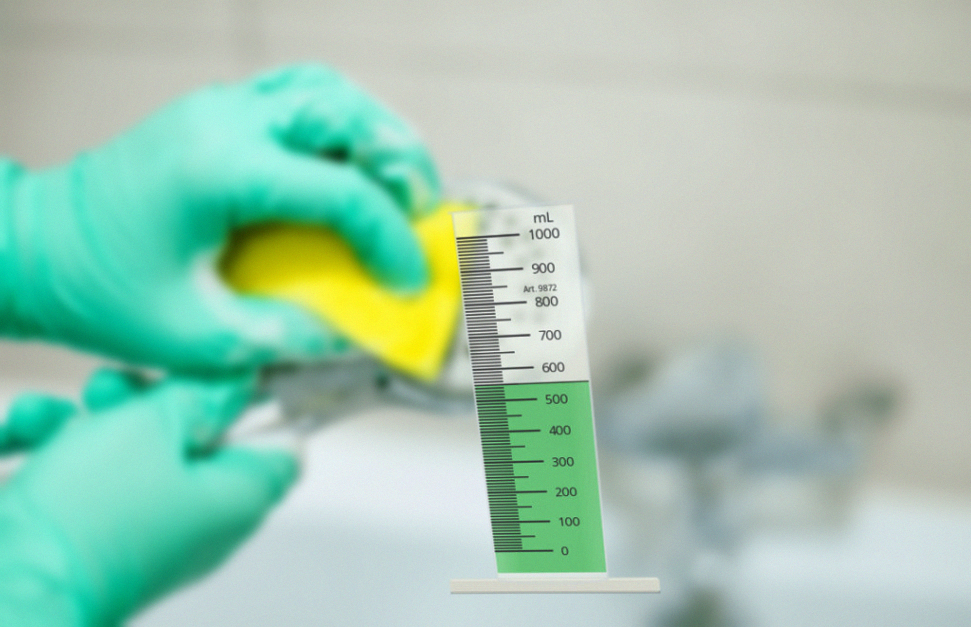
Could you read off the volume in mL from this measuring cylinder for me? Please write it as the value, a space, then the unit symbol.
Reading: 550 mL
